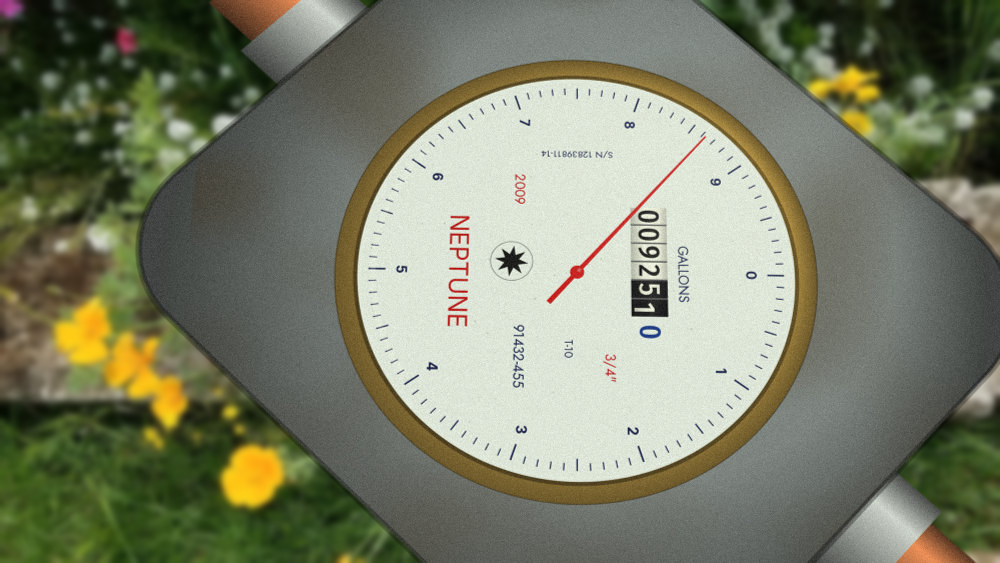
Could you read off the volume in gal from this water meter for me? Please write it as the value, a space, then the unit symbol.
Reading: 92508.6 gal
